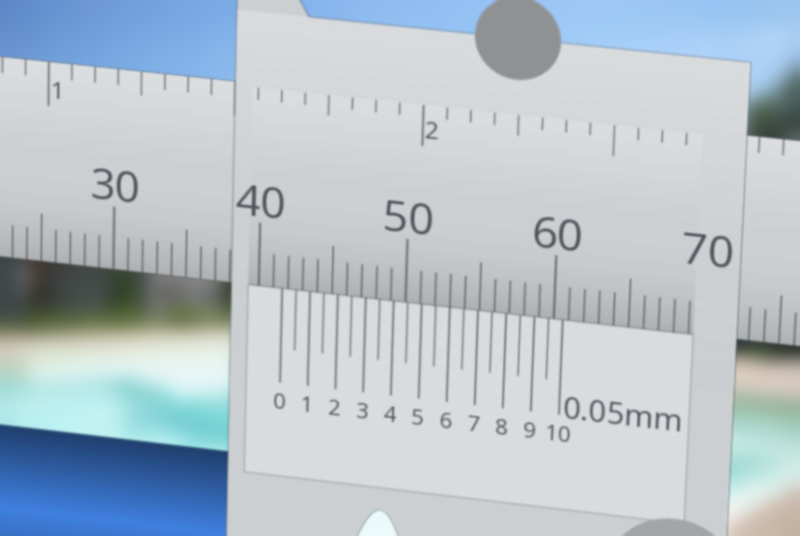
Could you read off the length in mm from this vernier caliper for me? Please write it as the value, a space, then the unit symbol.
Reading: 41.6 mm
